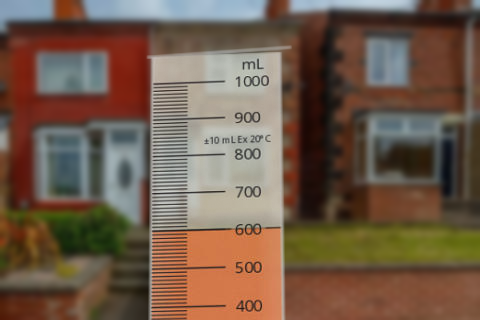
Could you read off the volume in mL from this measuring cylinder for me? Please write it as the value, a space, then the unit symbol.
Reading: 600 mL
